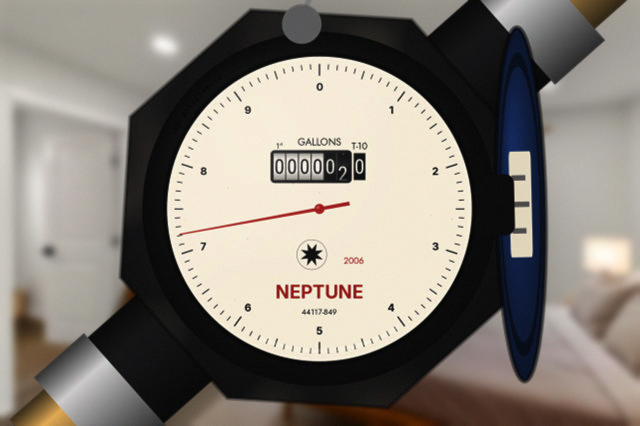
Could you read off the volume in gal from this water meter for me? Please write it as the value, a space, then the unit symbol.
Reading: 17.2 gal
